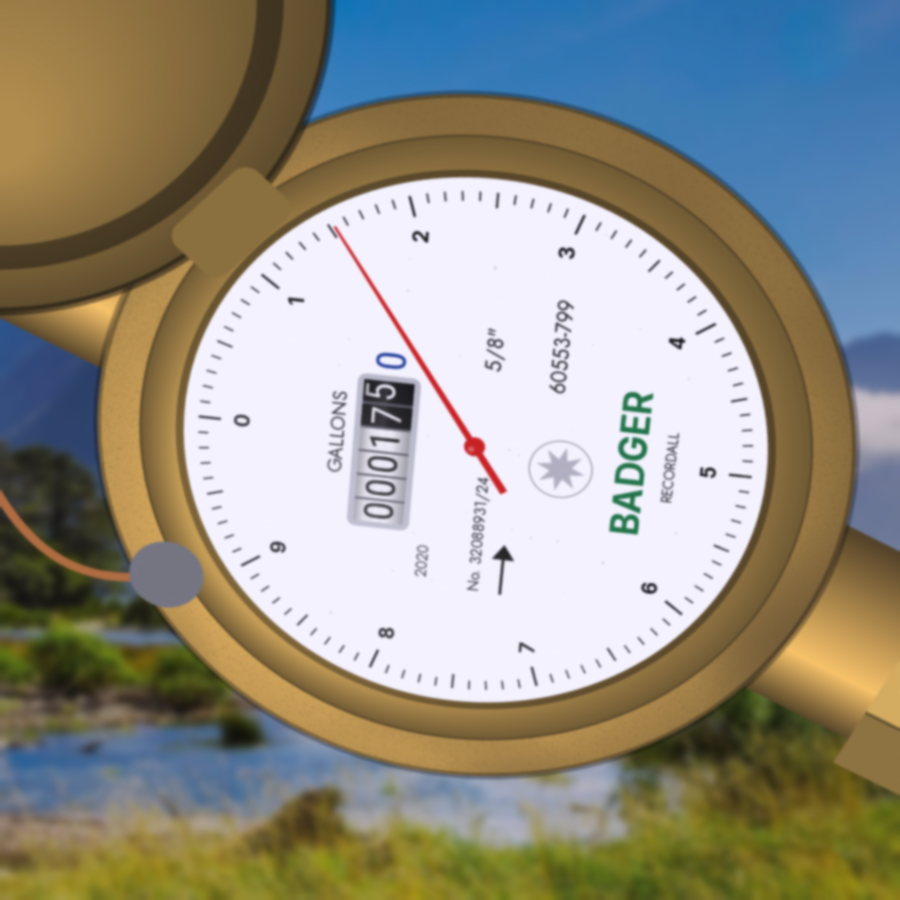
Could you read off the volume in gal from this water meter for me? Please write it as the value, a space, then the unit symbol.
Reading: 1751.5 gal
